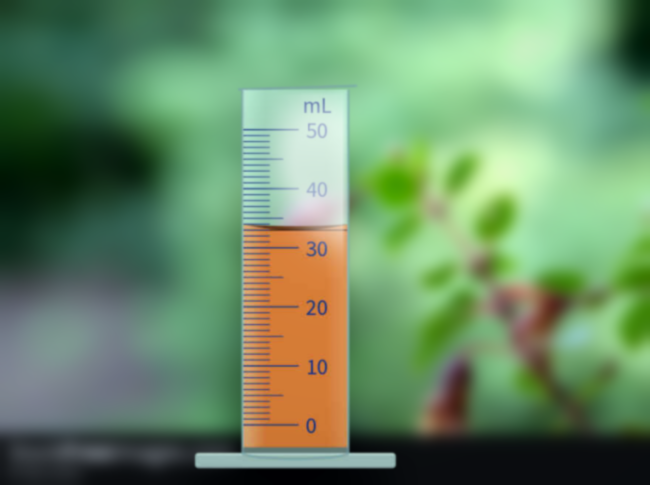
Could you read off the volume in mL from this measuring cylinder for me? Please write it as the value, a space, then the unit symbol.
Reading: 33 mL
